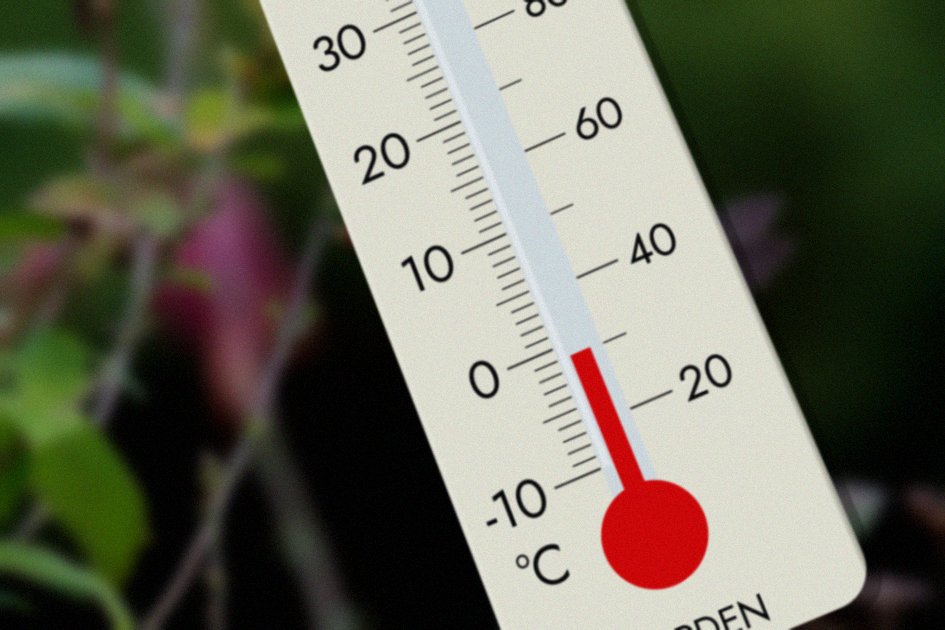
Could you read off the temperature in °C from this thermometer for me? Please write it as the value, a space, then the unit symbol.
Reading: -1 °C
